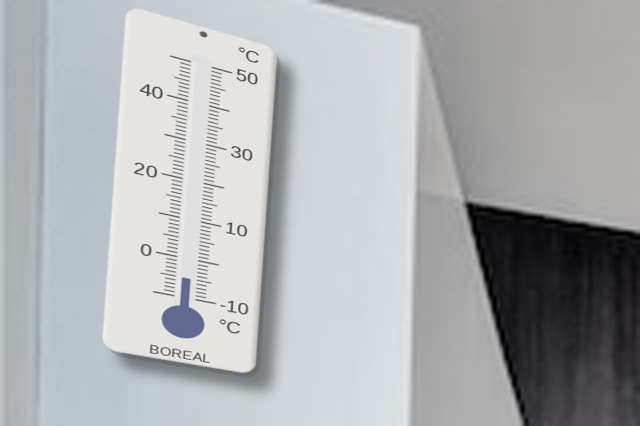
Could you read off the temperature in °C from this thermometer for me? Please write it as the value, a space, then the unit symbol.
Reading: -5 °C
